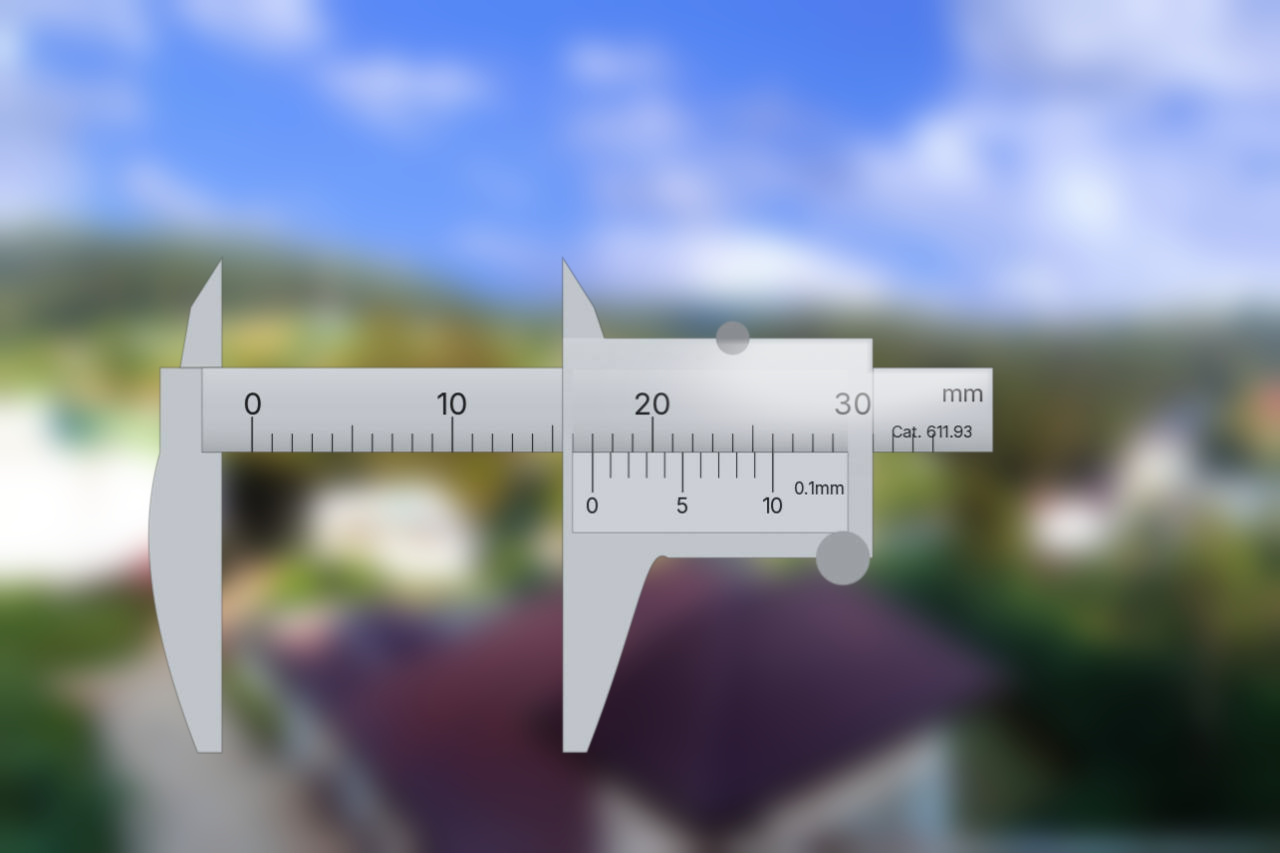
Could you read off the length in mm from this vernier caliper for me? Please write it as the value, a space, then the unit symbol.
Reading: 17.0 mm
